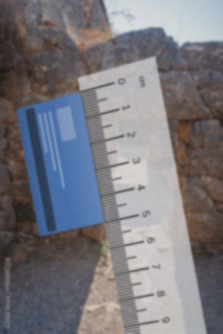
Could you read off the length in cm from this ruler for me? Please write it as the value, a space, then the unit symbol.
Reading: 5 cm
